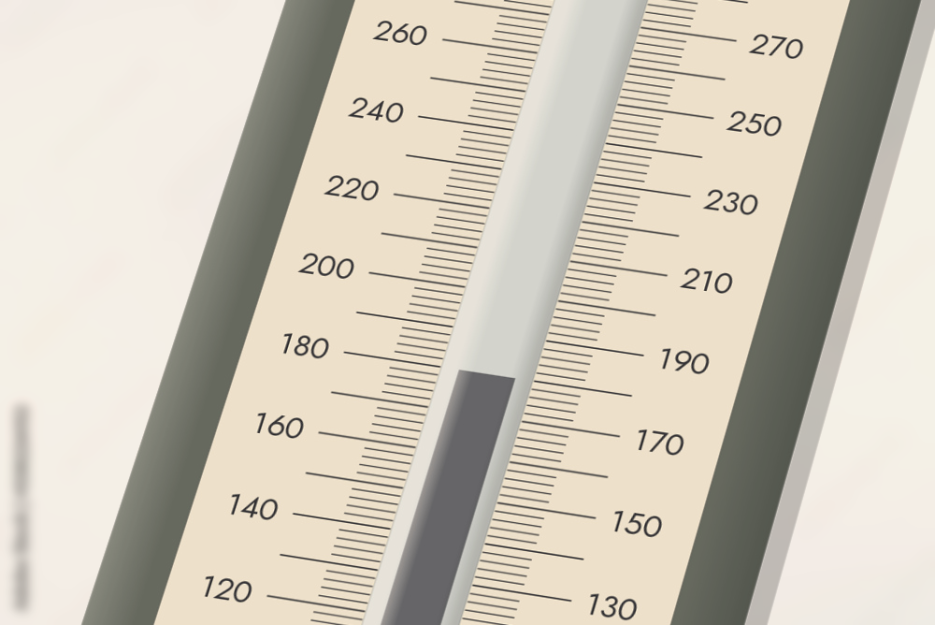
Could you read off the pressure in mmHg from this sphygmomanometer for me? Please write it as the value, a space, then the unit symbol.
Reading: 180 mmHg
